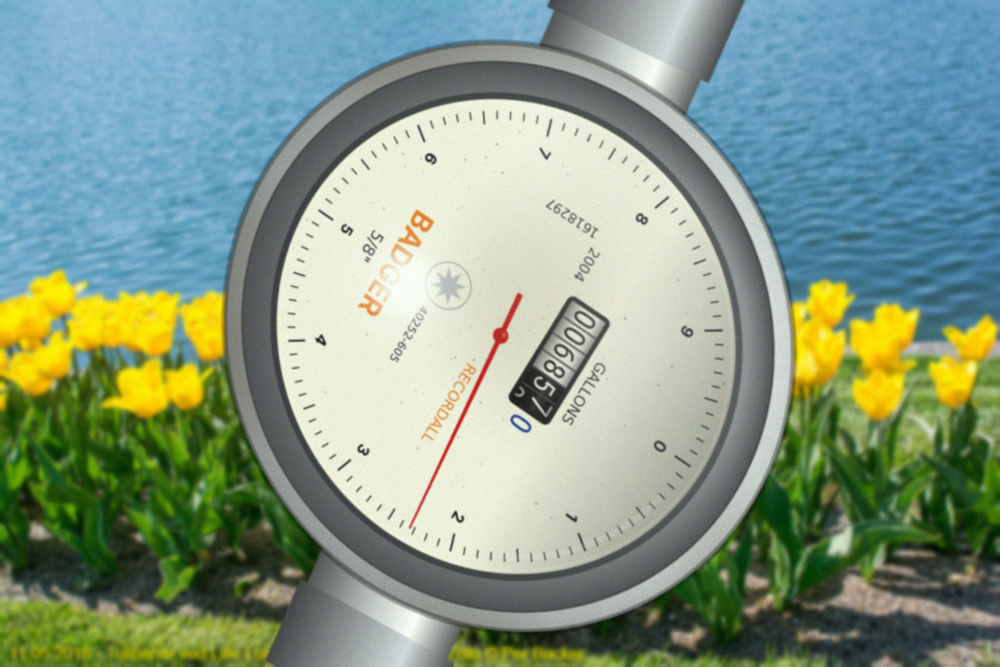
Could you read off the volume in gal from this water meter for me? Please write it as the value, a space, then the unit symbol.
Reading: 68572.3 gal
